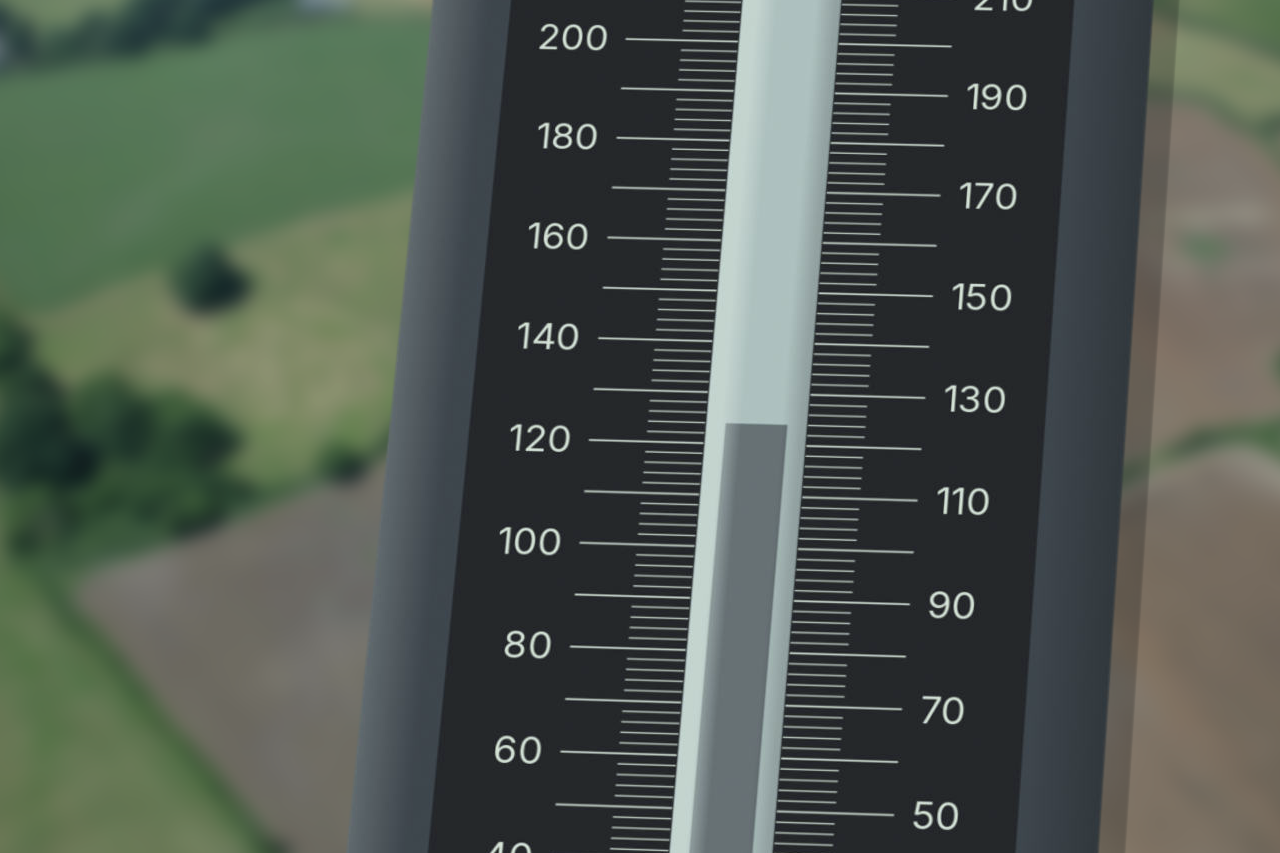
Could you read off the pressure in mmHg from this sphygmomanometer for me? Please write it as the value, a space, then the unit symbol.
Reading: 124 mmHg
